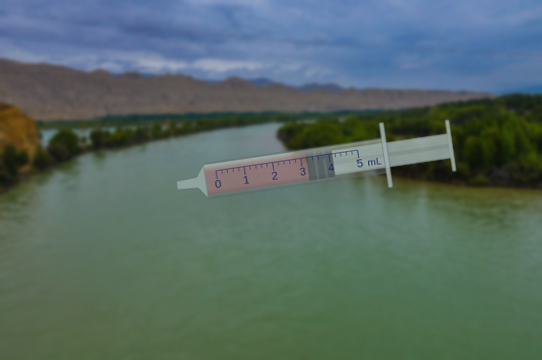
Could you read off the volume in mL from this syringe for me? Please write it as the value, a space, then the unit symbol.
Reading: 3.2 mL
